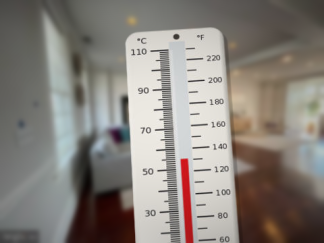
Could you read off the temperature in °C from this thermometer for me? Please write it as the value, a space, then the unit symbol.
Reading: 55 °C
